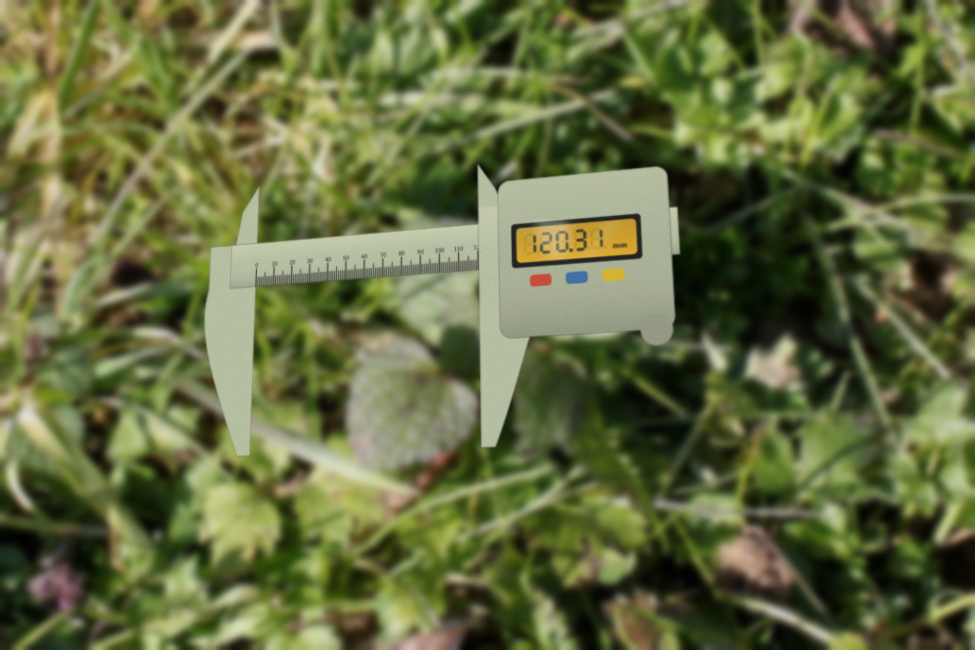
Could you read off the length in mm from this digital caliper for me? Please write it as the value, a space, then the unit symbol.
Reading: 120.31 mm
